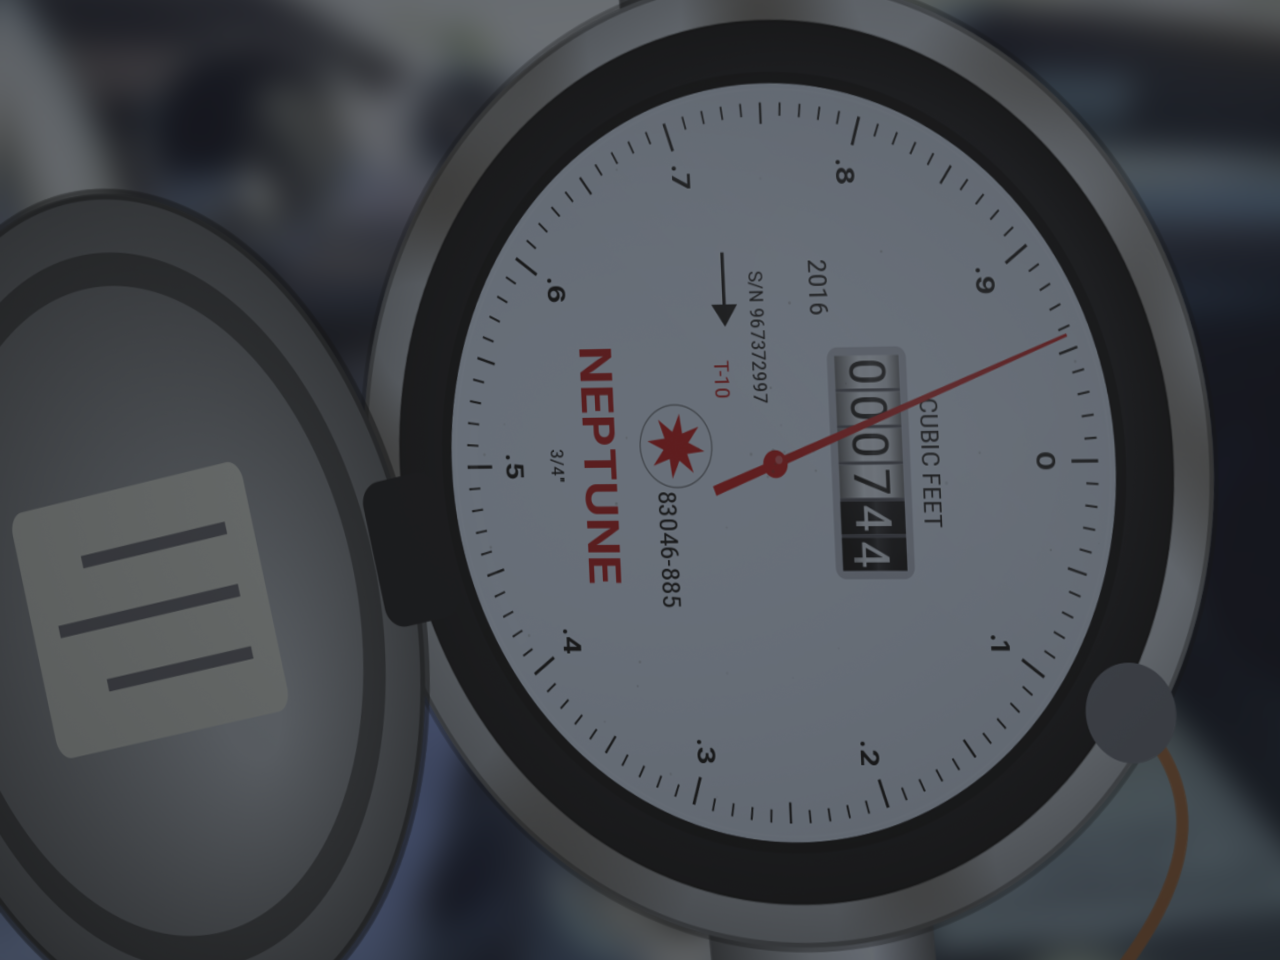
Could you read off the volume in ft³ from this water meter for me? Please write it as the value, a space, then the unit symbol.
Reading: 743.94 ft³
